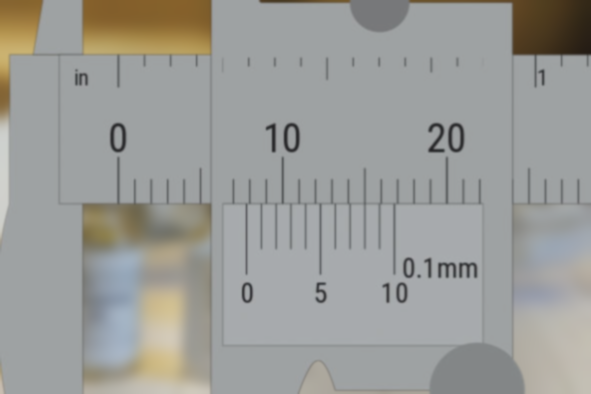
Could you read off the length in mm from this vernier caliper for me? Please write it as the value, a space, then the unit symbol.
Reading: 7.8 mm
